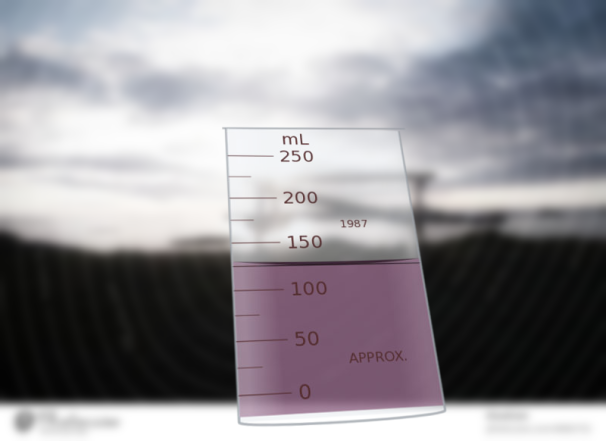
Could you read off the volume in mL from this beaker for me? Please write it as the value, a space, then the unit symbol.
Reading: 125 mL
